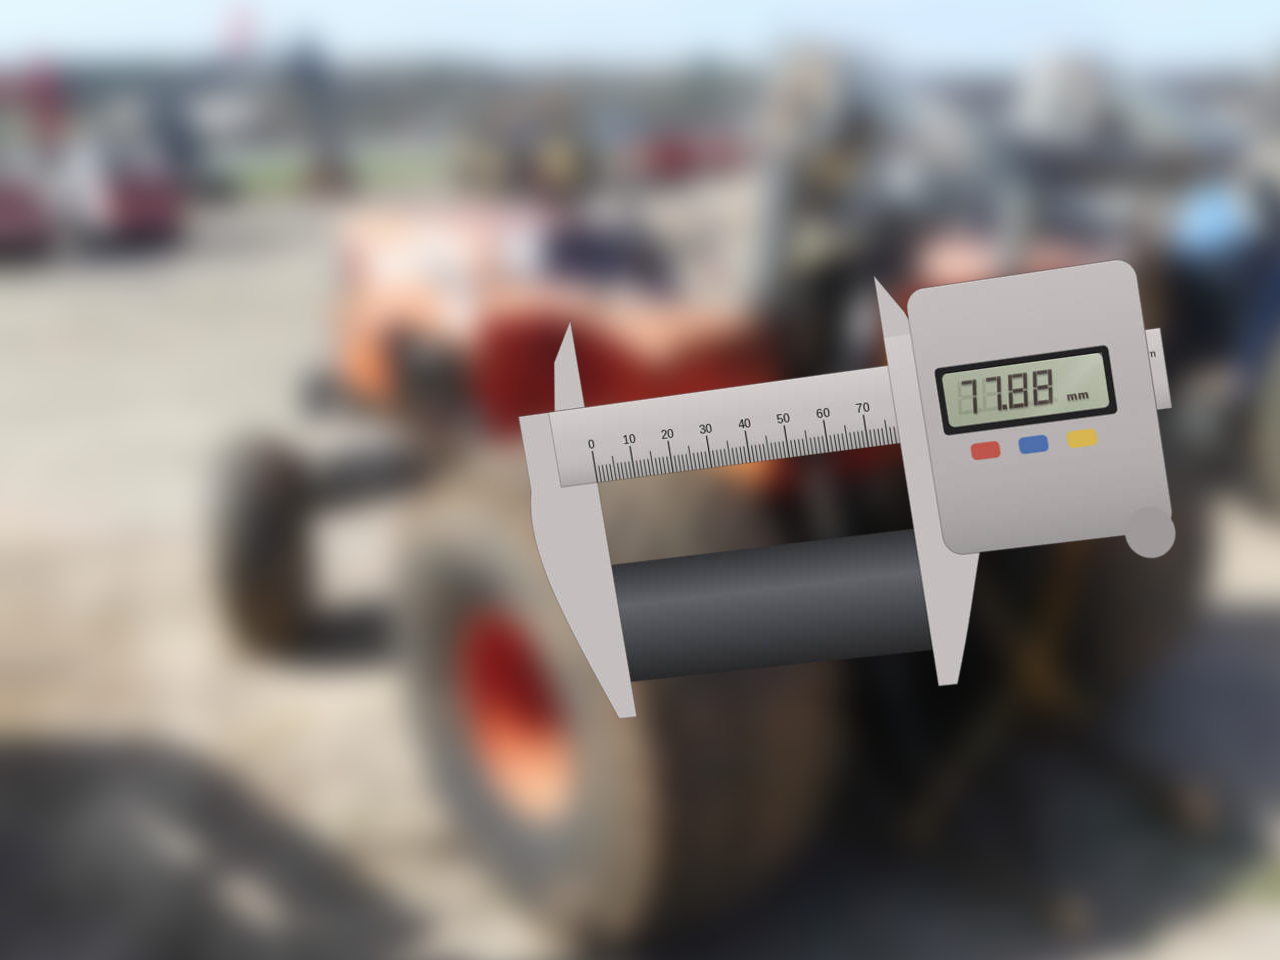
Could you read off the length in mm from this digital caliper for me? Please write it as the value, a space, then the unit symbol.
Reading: 77.88 mm
